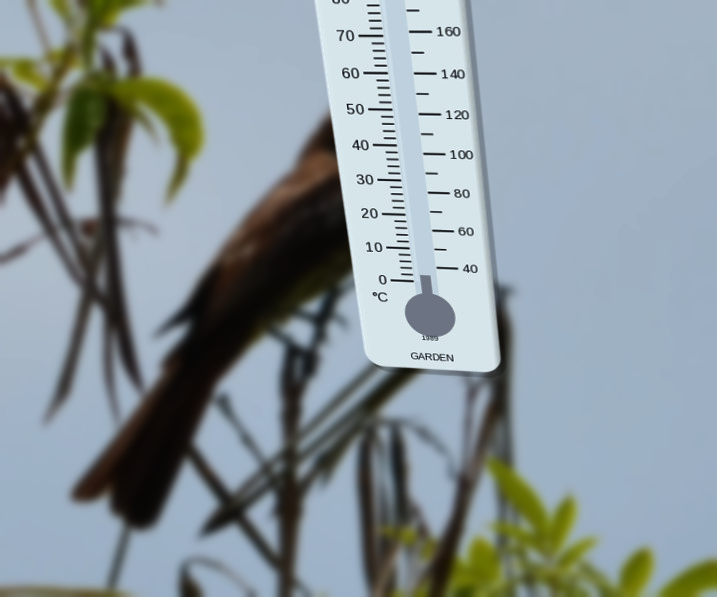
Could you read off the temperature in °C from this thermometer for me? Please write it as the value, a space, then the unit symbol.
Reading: 2 °C
